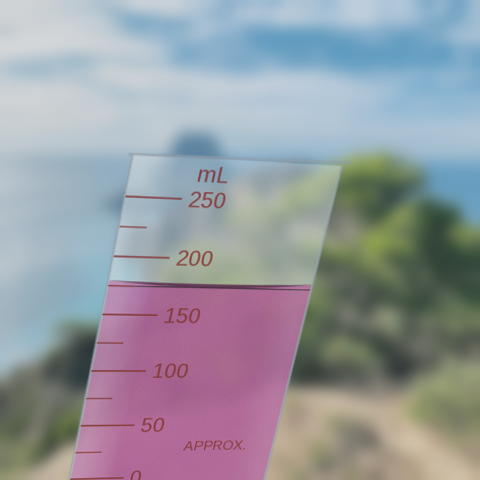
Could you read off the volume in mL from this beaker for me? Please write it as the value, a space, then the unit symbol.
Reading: 175 mL
